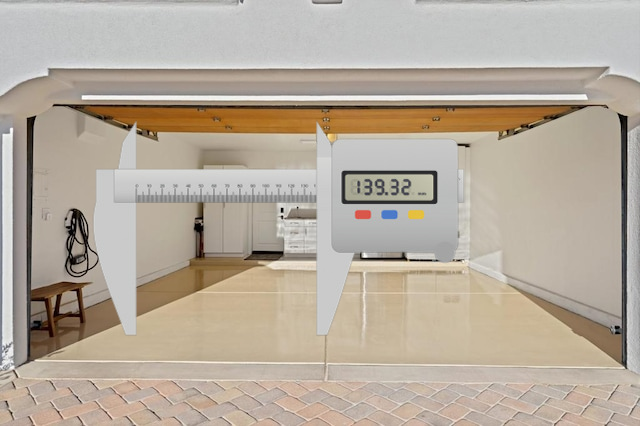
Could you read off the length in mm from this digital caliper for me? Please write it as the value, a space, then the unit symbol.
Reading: 139.32 mm
